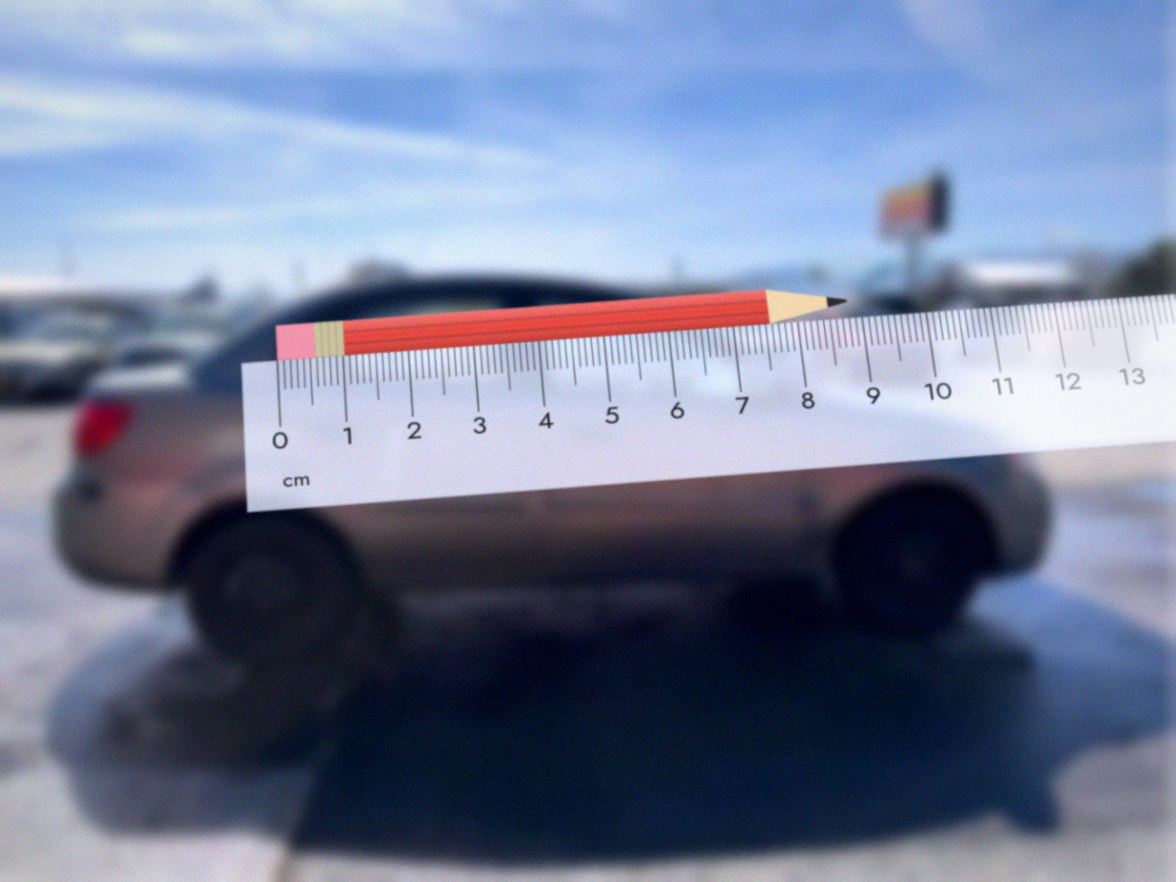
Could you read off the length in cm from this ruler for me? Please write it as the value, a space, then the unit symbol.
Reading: 8.8 cm
